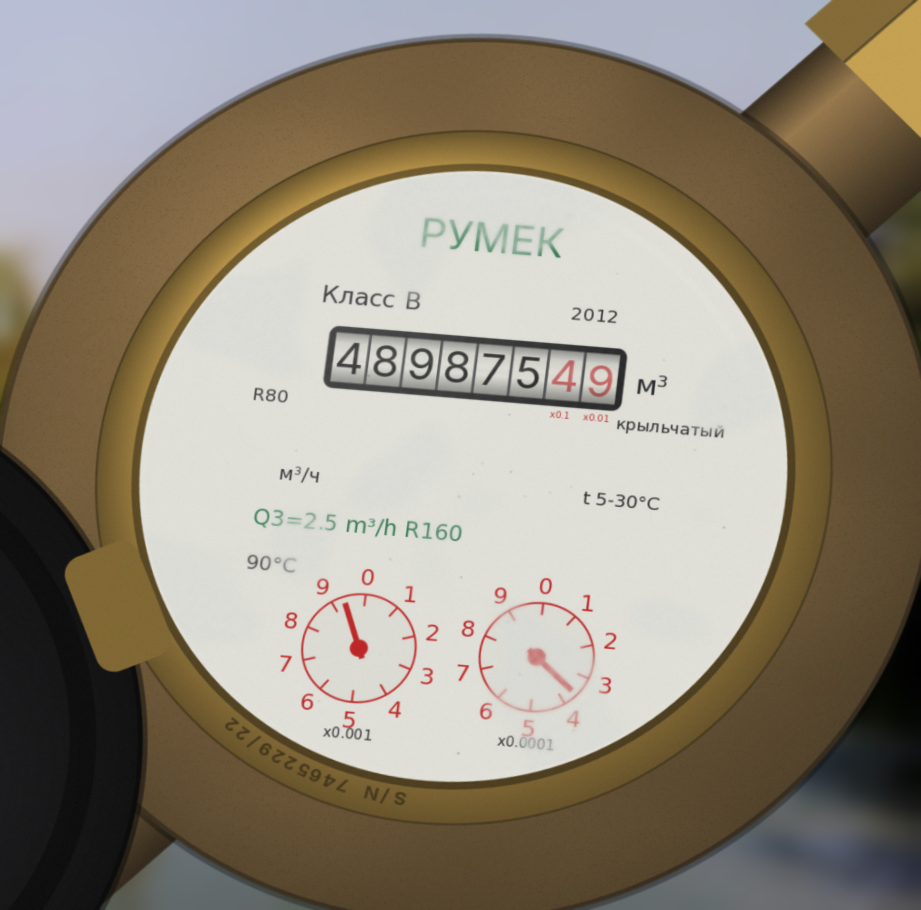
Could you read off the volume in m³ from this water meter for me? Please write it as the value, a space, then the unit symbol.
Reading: 489875.4893 m³
